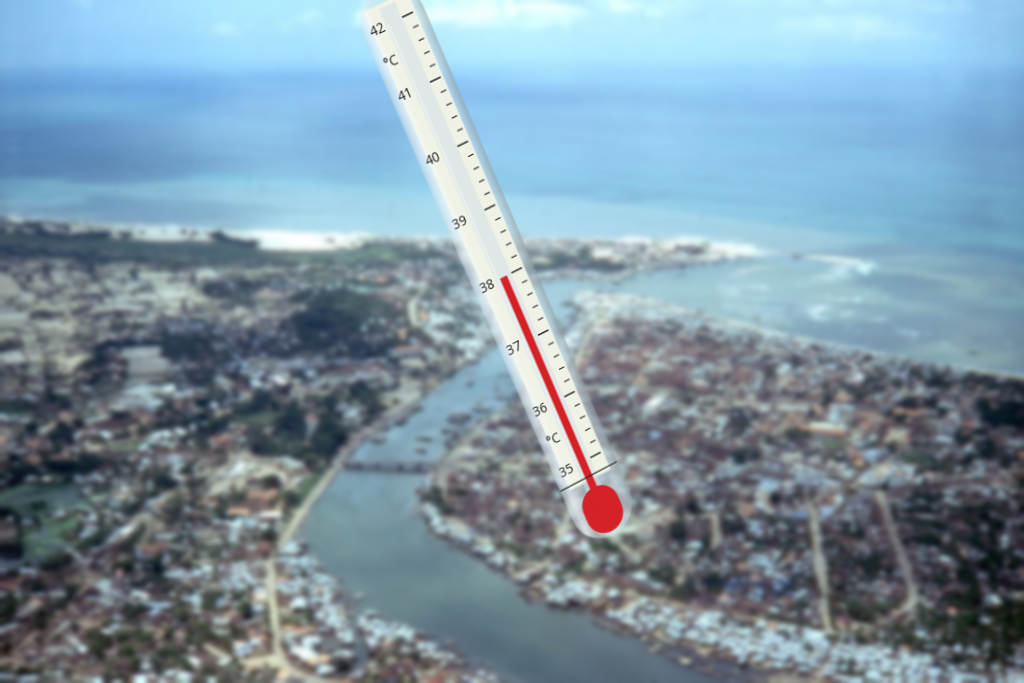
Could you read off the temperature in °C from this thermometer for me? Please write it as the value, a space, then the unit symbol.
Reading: 38 °C
